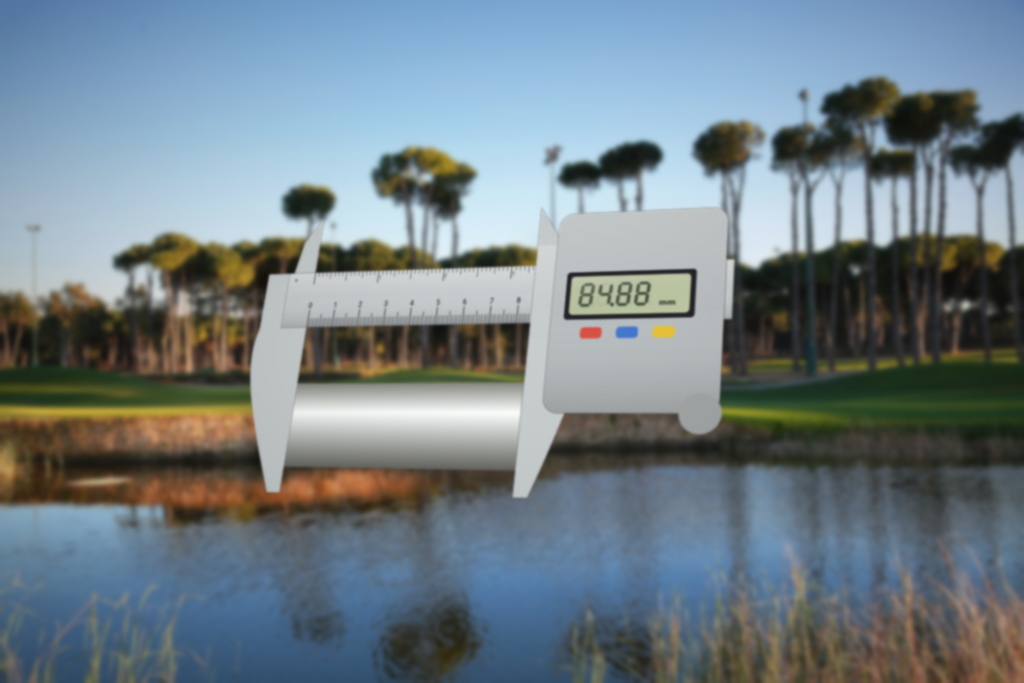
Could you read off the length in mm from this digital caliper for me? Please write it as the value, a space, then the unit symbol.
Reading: 84.88 mm
